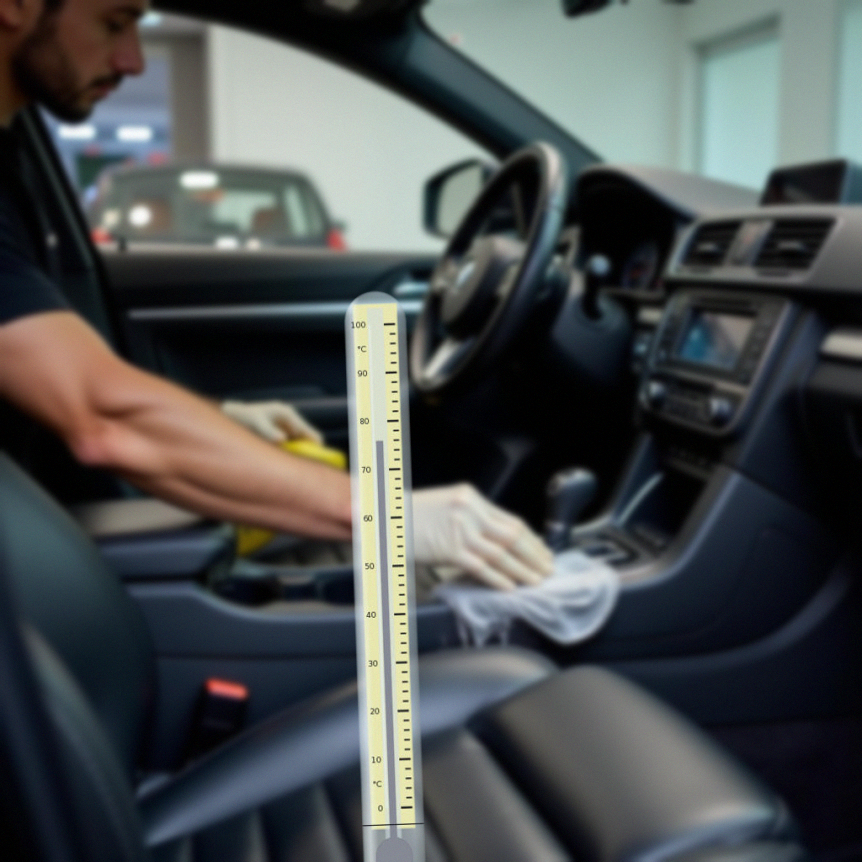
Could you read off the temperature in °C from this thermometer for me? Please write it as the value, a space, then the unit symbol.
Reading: 76 °C
